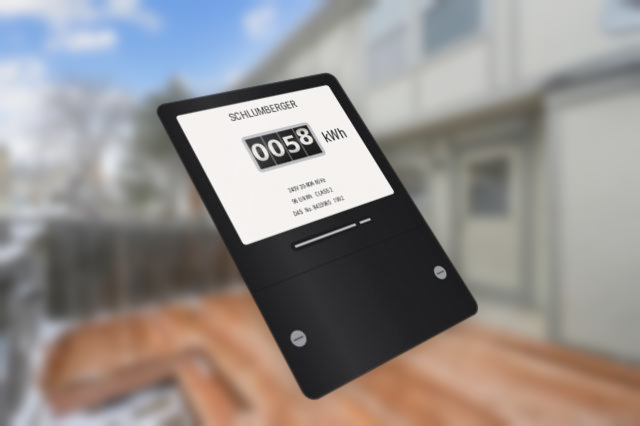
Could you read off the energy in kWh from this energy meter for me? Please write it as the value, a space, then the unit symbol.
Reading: 58 kWh
